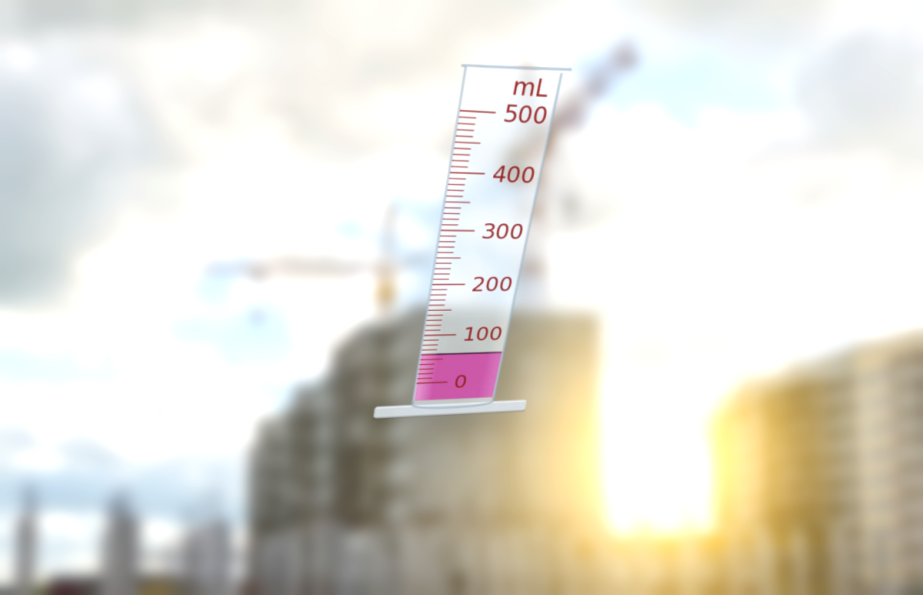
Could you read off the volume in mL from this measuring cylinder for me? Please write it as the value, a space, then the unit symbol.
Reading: 60 mL
